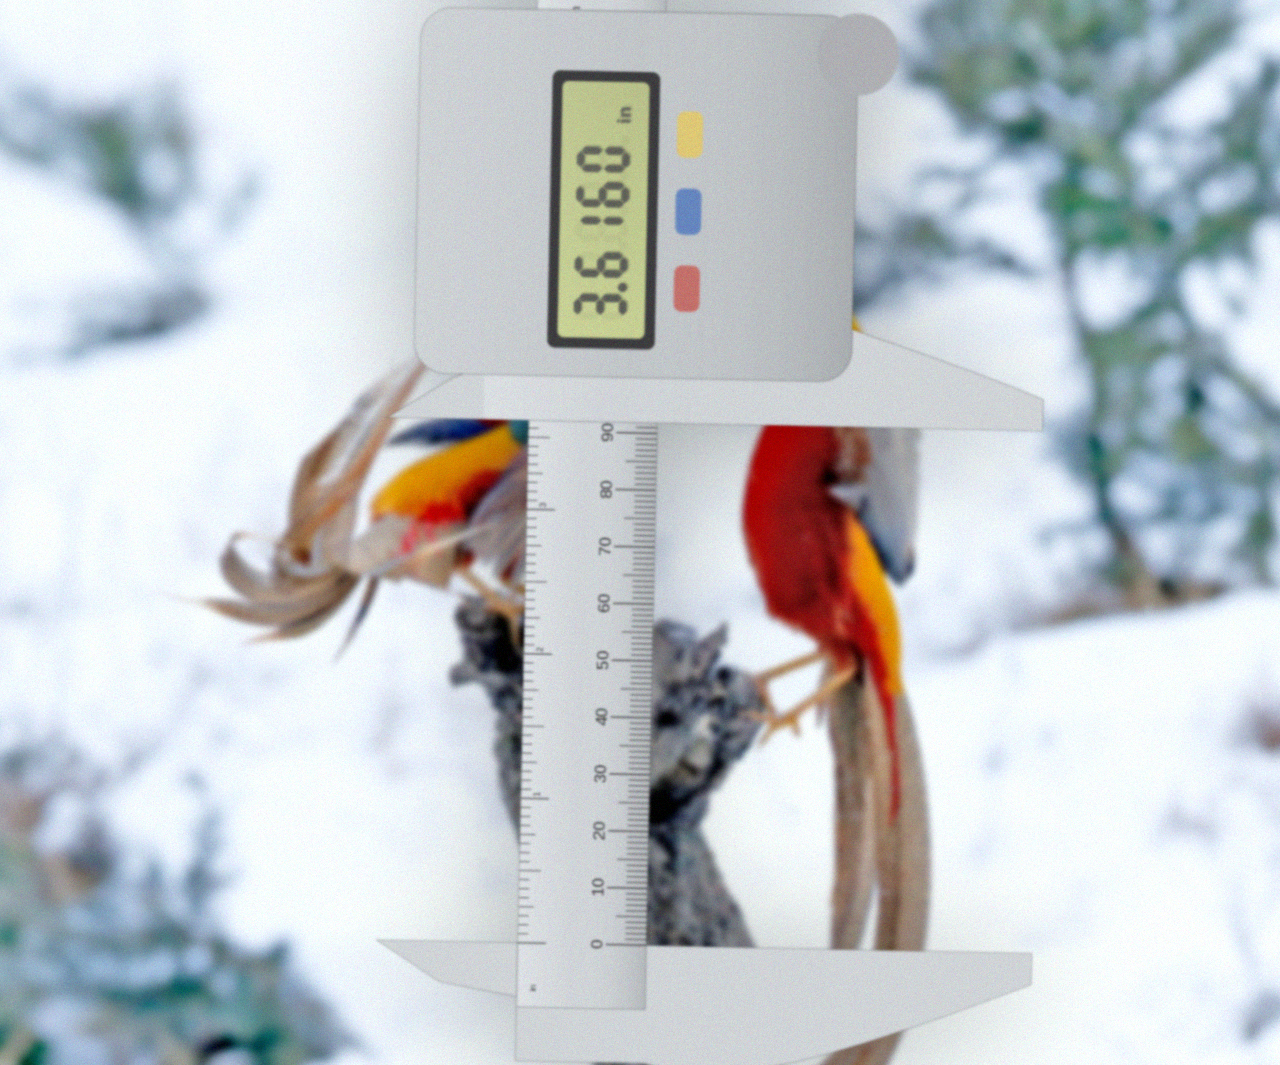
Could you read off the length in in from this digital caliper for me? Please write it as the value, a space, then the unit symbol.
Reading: 3.6160 in
